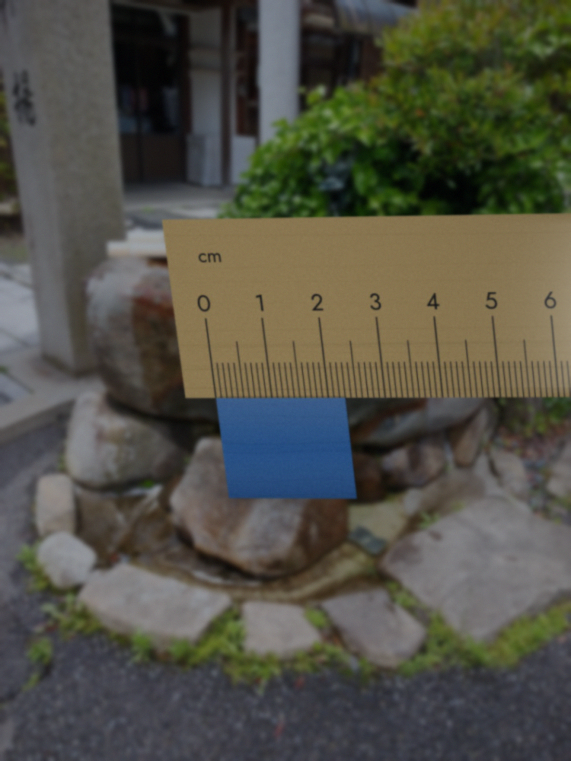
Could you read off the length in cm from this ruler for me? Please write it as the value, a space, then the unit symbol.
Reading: 2.3 cm
